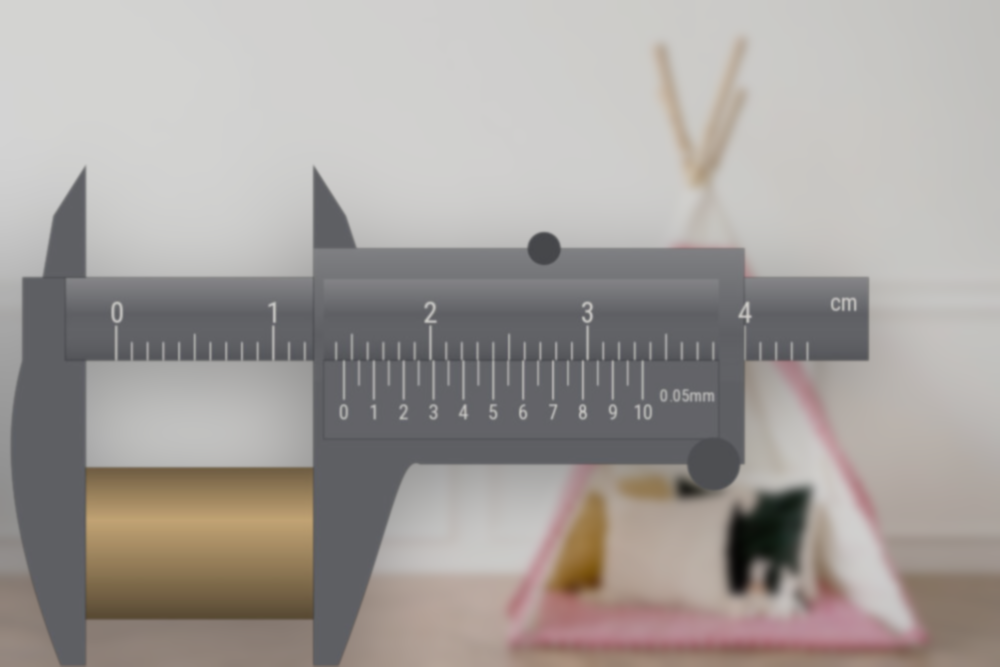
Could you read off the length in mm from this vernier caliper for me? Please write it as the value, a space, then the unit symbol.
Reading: 14.5 mm
